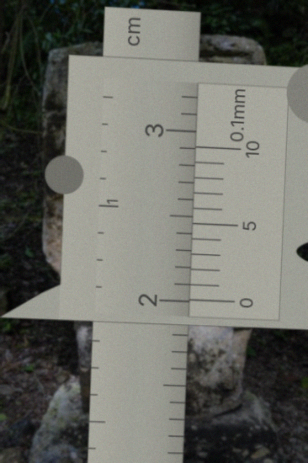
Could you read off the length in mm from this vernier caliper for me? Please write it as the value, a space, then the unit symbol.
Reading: 20.1 mm
